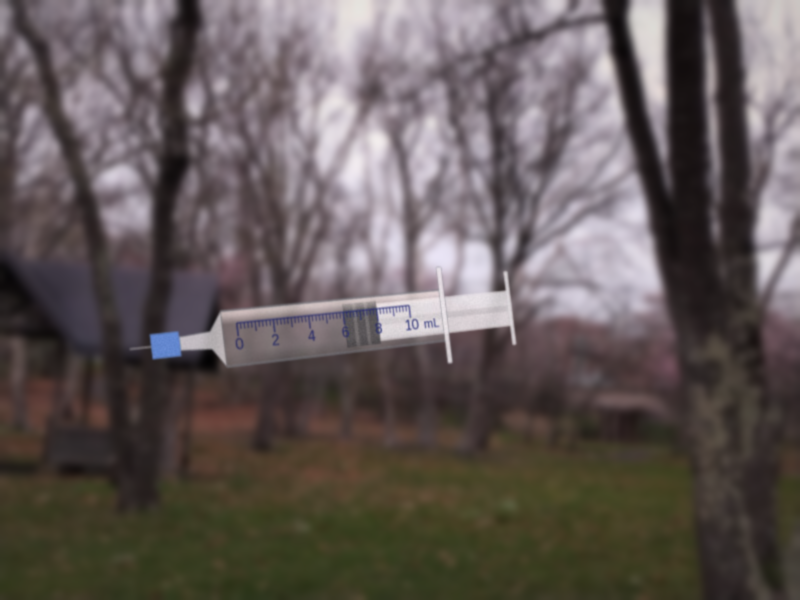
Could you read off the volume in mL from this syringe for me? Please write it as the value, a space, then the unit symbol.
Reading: 6 mL
